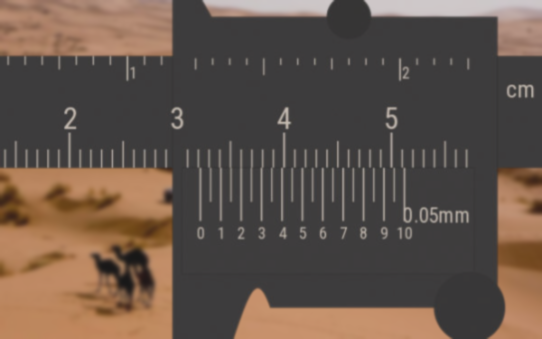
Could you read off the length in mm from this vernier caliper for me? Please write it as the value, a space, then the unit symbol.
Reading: 32.2 mm
